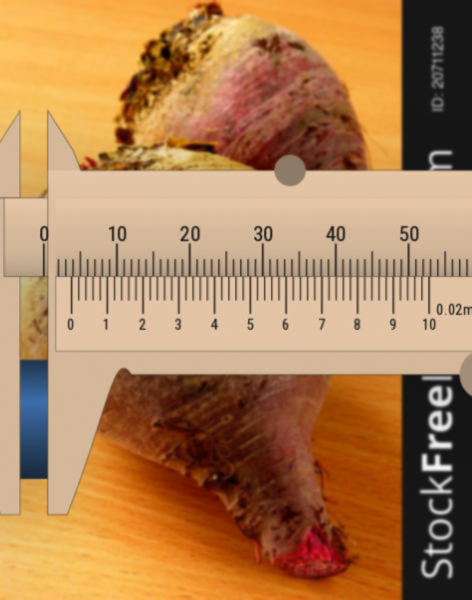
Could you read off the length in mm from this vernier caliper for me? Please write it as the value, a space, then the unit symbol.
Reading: 3.8 mm
